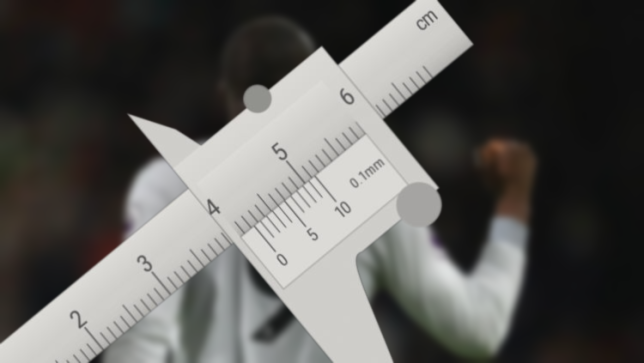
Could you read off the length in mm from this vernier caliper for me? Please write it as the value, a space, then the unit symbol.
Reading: 42.4 mm
